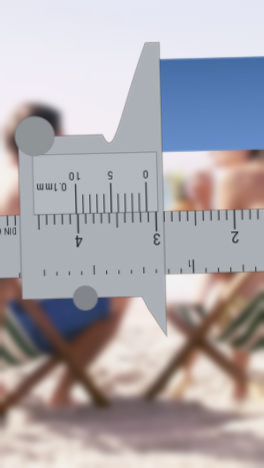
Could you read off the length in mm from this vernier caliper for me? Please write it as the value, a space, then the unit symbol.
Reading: 31.2 mm
